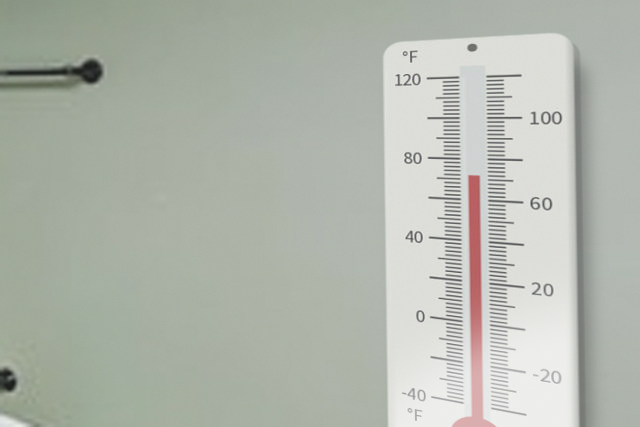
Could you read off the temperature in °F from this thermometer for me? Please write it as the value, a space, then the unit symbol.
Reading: 72 °F
